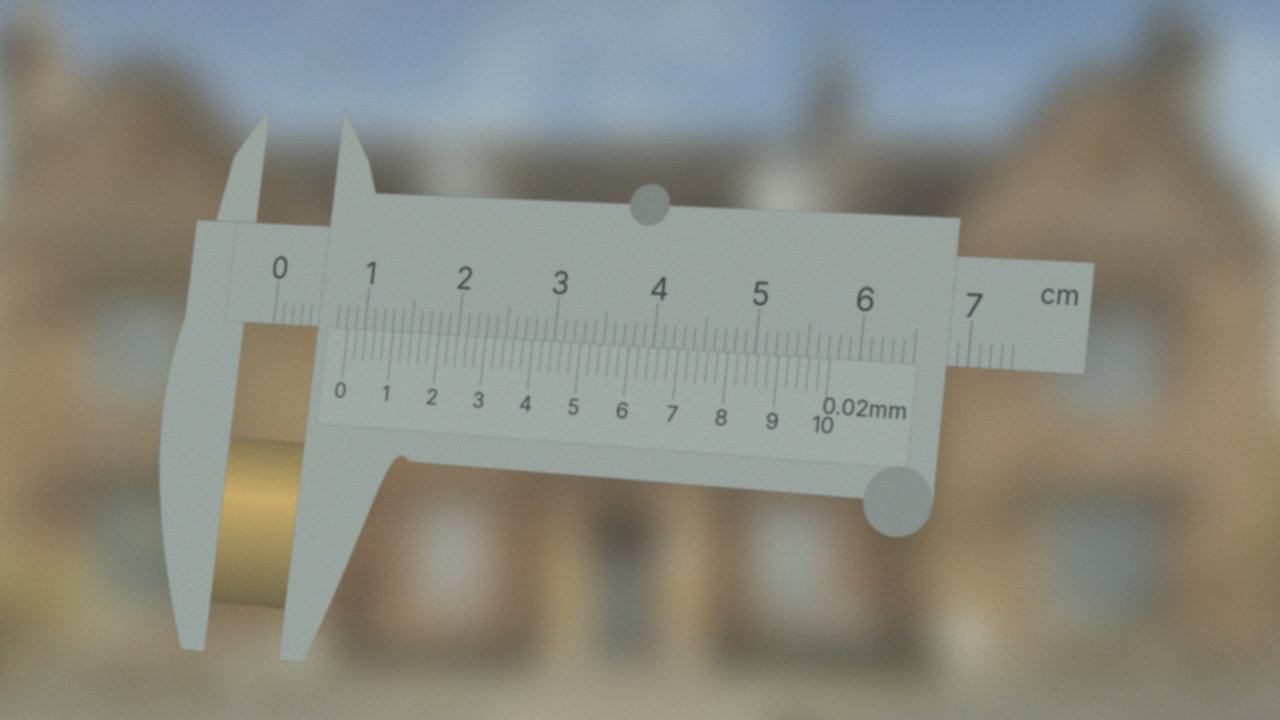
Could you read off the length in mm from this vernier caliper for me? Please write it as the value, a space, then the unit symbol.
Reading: 8.2 mm
